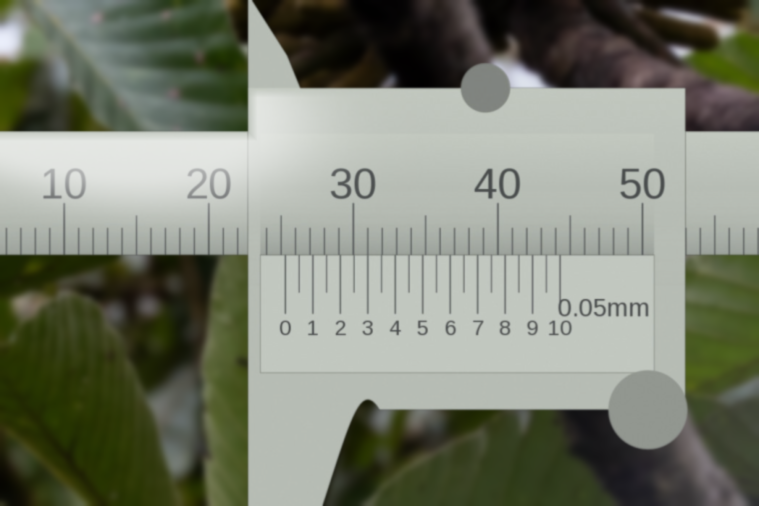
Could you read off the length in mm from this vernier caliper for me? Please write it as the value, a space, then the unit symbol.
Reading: 25.3 mm
